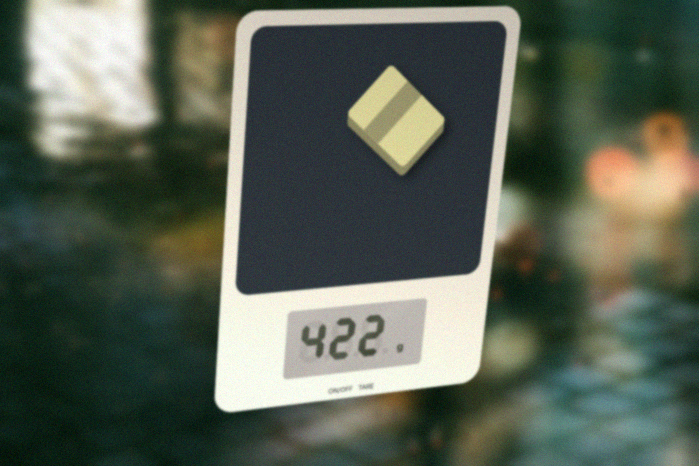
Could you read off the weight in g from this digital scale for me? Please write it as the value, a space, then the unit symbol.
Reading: 422 g
